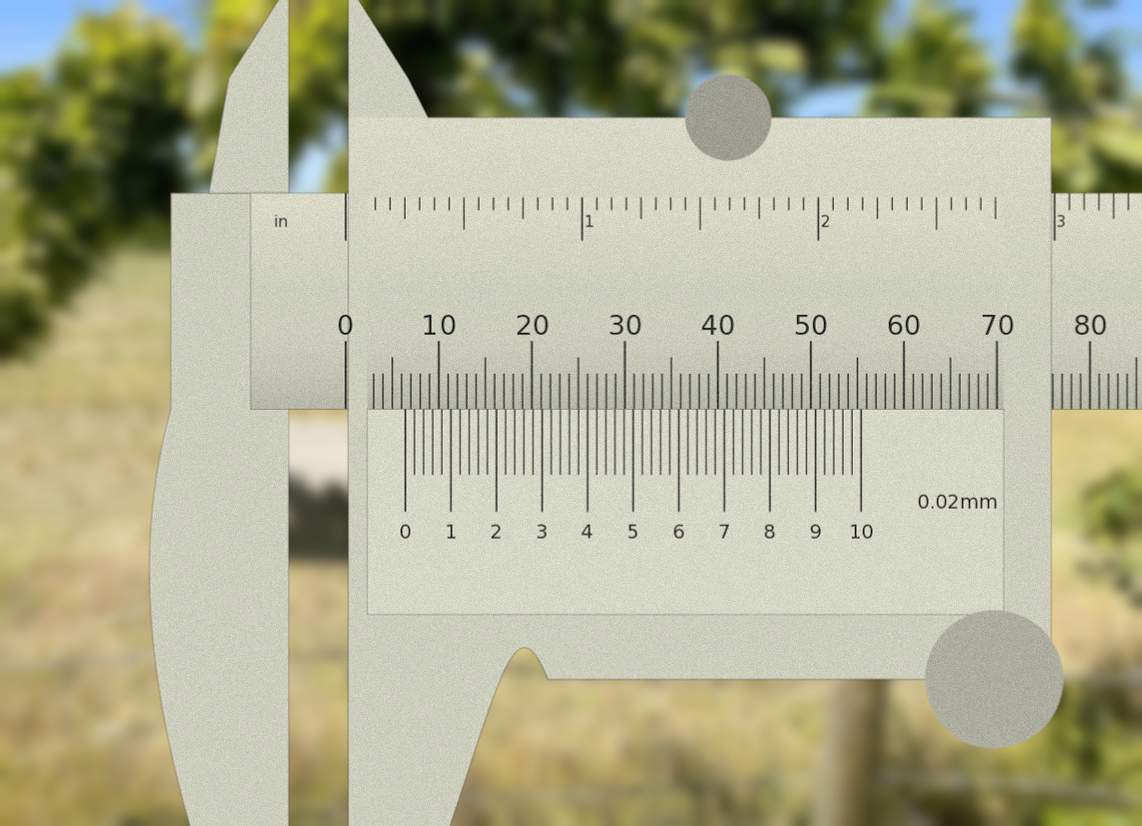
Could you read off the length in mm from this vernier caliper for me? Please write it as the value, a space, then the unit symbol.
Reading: 6.4 mm
